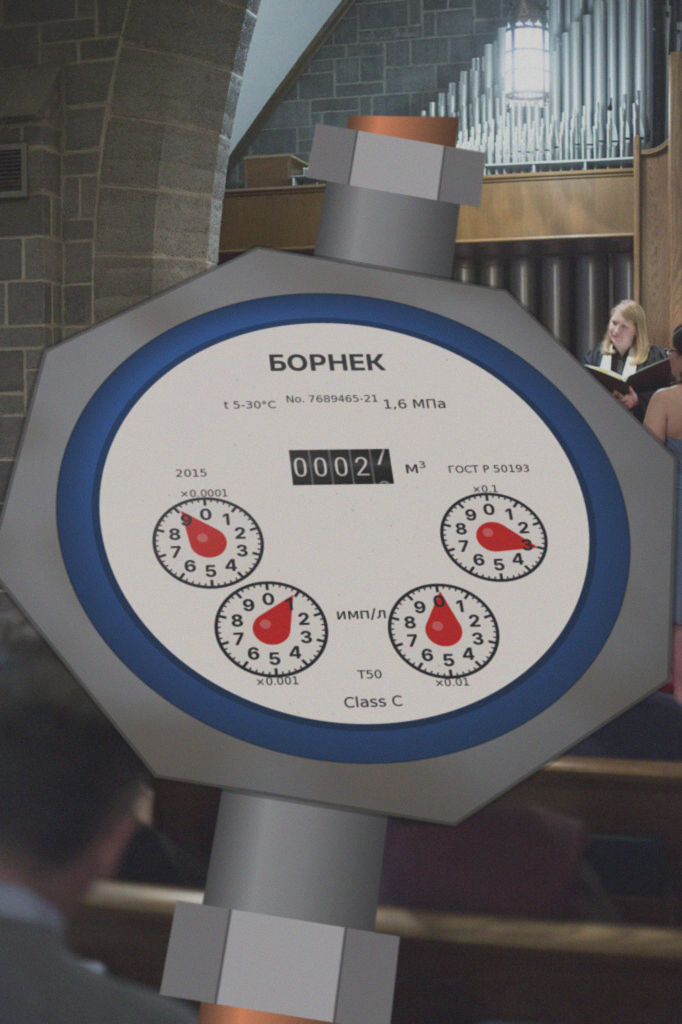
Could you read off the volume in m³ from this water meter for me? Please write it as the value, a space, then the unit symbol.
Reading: 27.3009 m³
